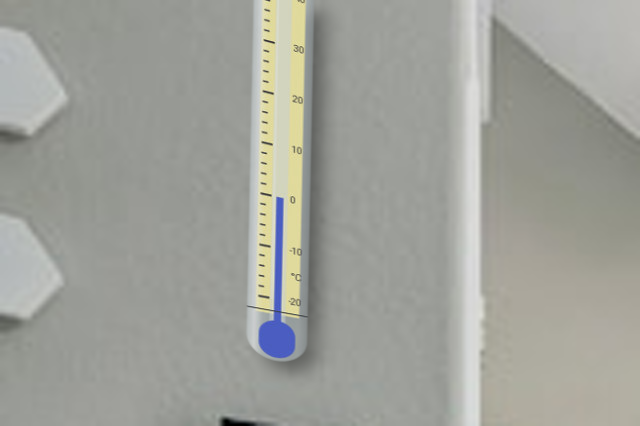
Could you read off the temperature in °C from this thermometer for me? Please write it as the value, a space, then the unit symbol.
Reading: 0 °C
